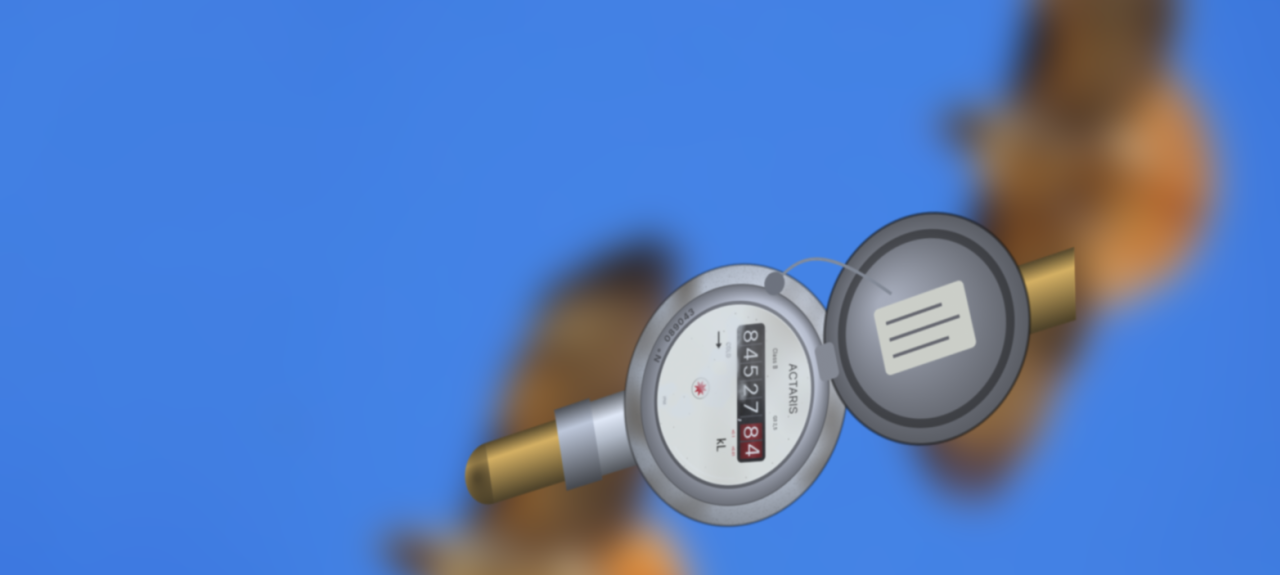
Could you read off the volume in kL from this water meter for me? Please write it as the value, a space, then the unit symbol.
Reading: 84527.84 kL
